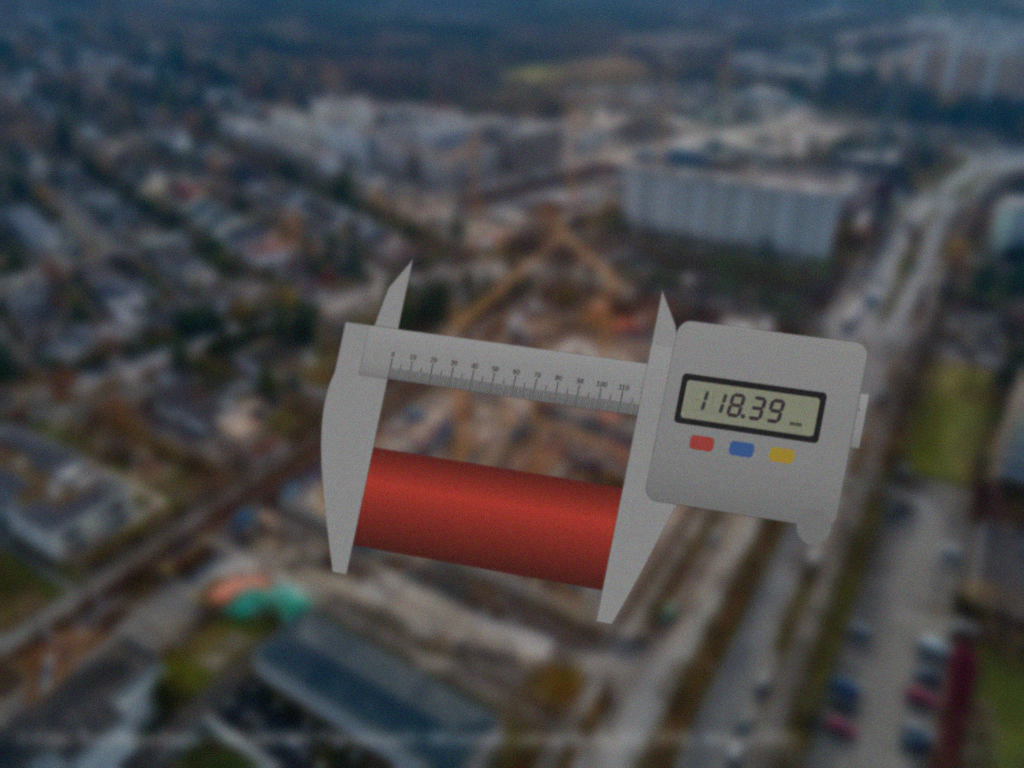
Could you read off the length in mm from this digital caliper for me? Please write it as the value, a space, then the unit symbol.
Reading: 118.39 mm
